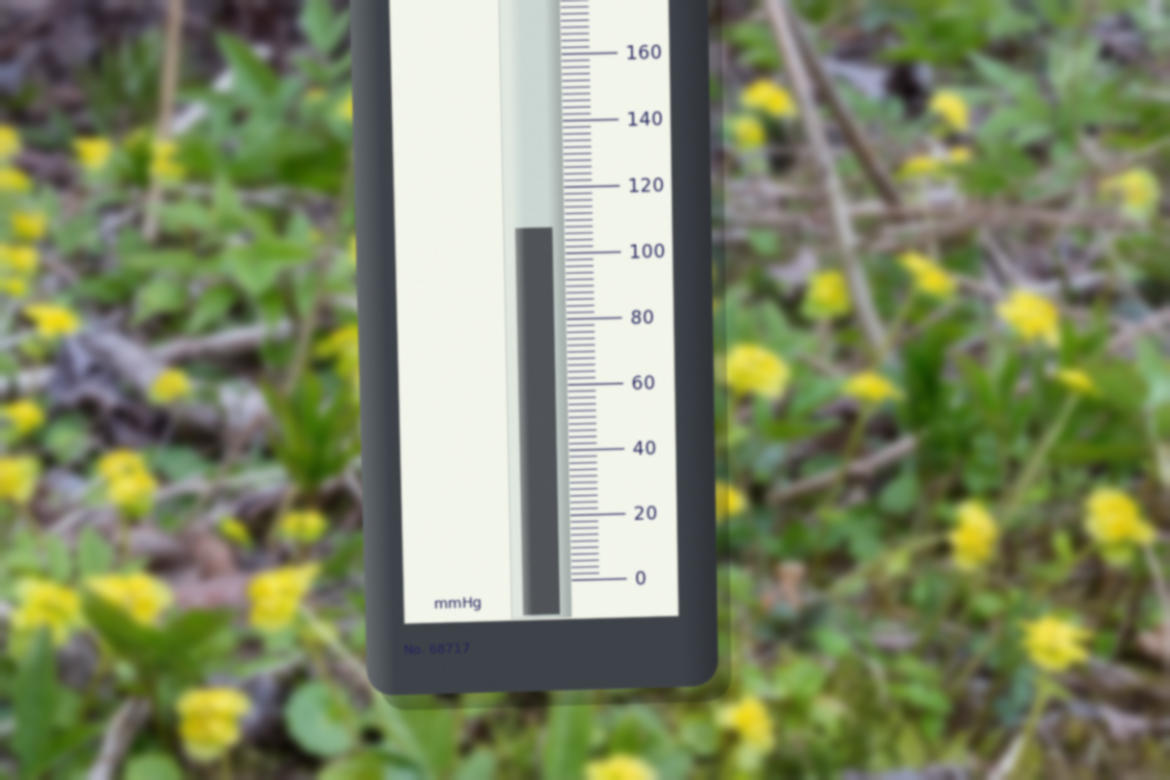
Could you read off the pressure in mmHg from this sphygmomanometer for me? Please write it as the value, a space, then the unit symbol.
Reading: 108 mmHg
